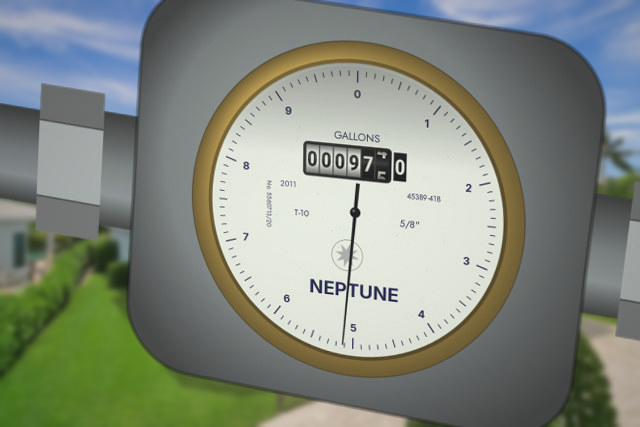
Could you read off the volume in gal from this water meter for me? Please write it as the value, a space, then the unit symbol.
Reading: 9745.1 gal
